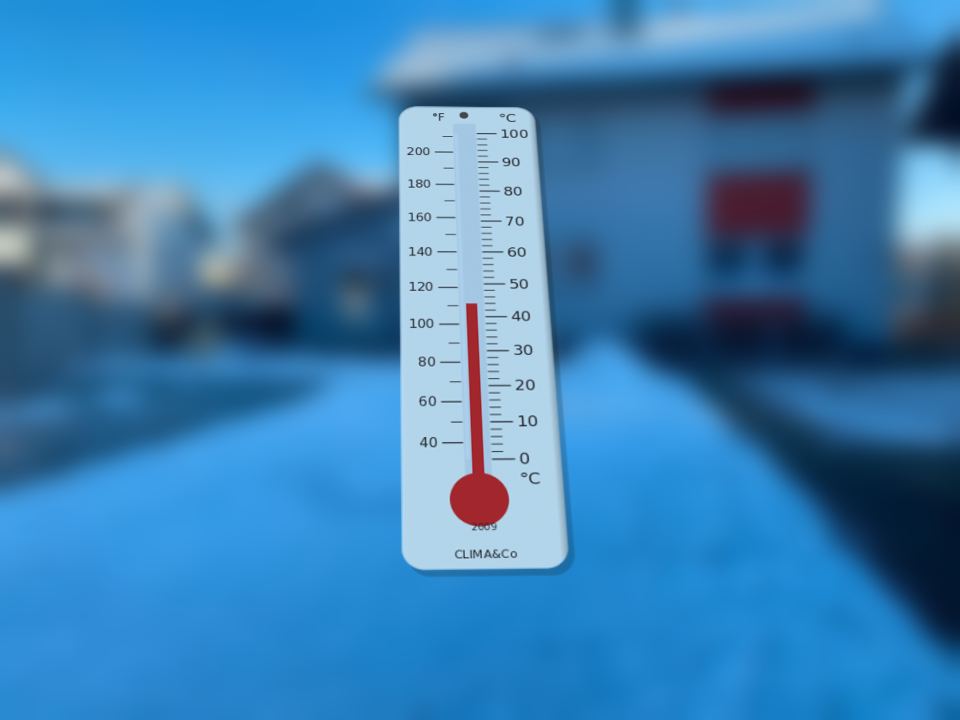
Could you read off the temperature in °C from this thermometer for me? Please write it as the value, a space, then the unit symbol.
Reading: 44 °C
